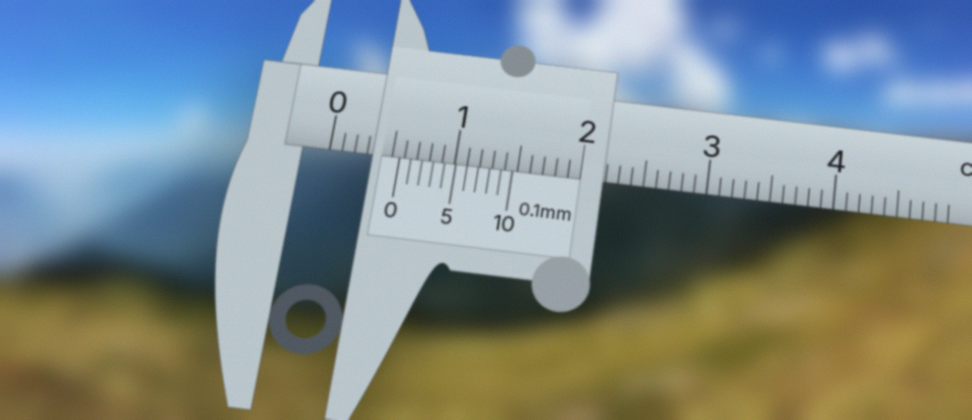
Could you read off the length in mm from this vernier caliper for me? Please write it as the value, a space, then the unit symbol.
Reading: 5.6 mm
